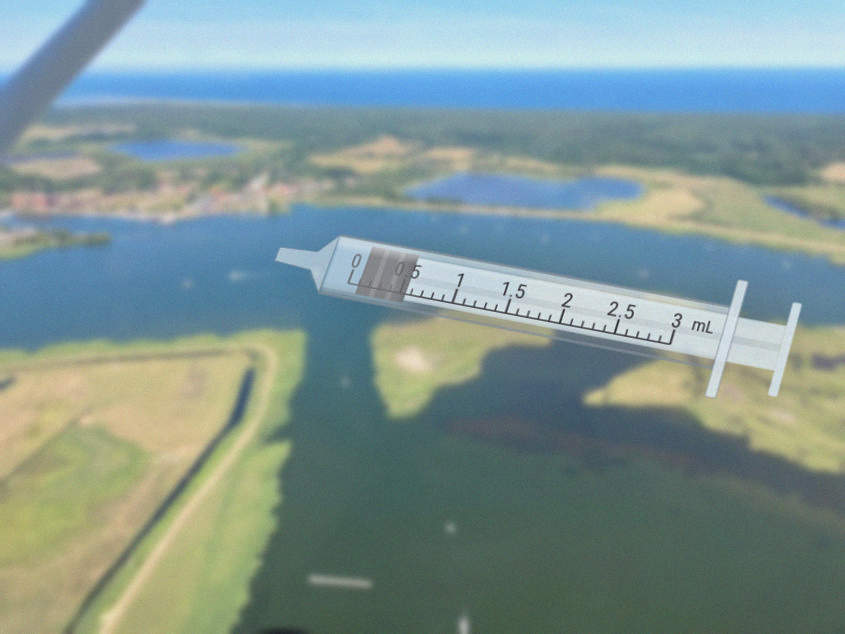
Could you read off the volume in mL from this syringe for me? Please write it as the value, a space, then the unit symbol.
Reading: 0.1 mL
